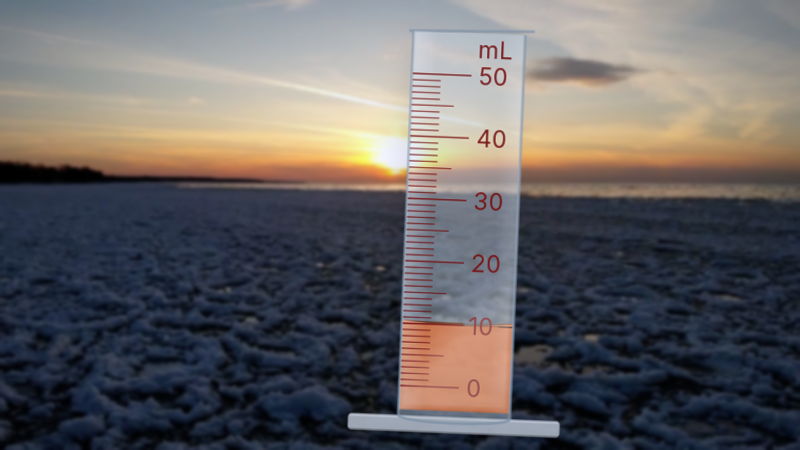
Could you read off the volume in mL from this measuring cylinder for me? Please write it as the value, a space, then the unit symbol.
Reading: 10 mL
